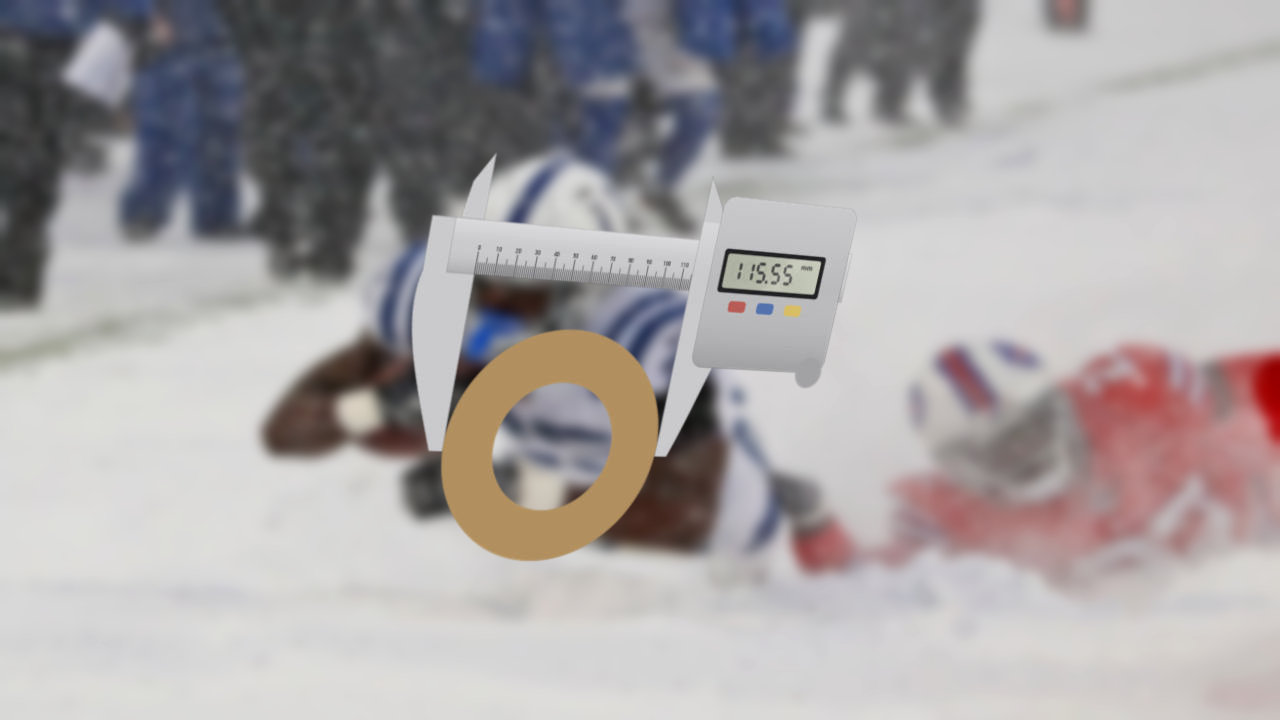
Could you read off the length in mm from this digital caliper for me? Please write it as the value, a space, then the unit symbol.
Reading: 115.55 mm
